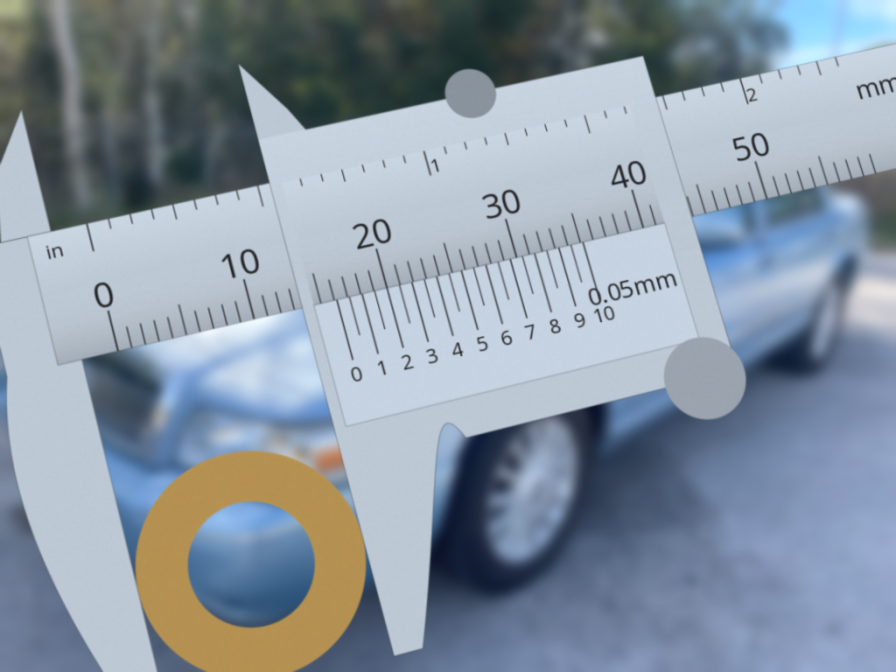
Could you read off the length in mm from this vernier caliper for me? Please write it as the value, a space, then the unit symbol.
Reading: 16.2 mm
